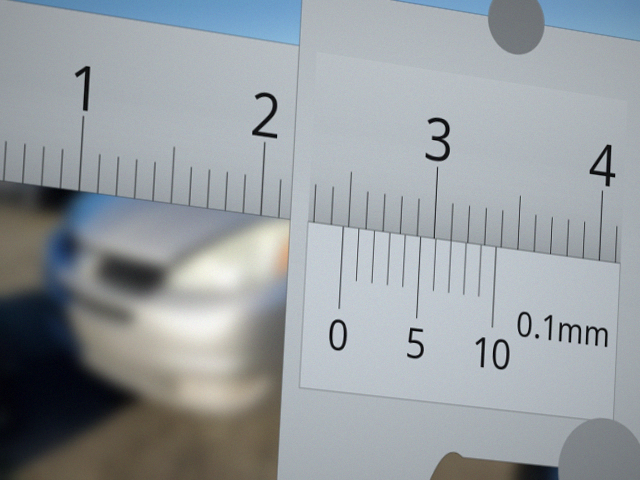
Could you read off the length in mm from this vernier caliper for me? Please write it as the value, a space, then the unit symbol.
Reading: 24.7 mm
